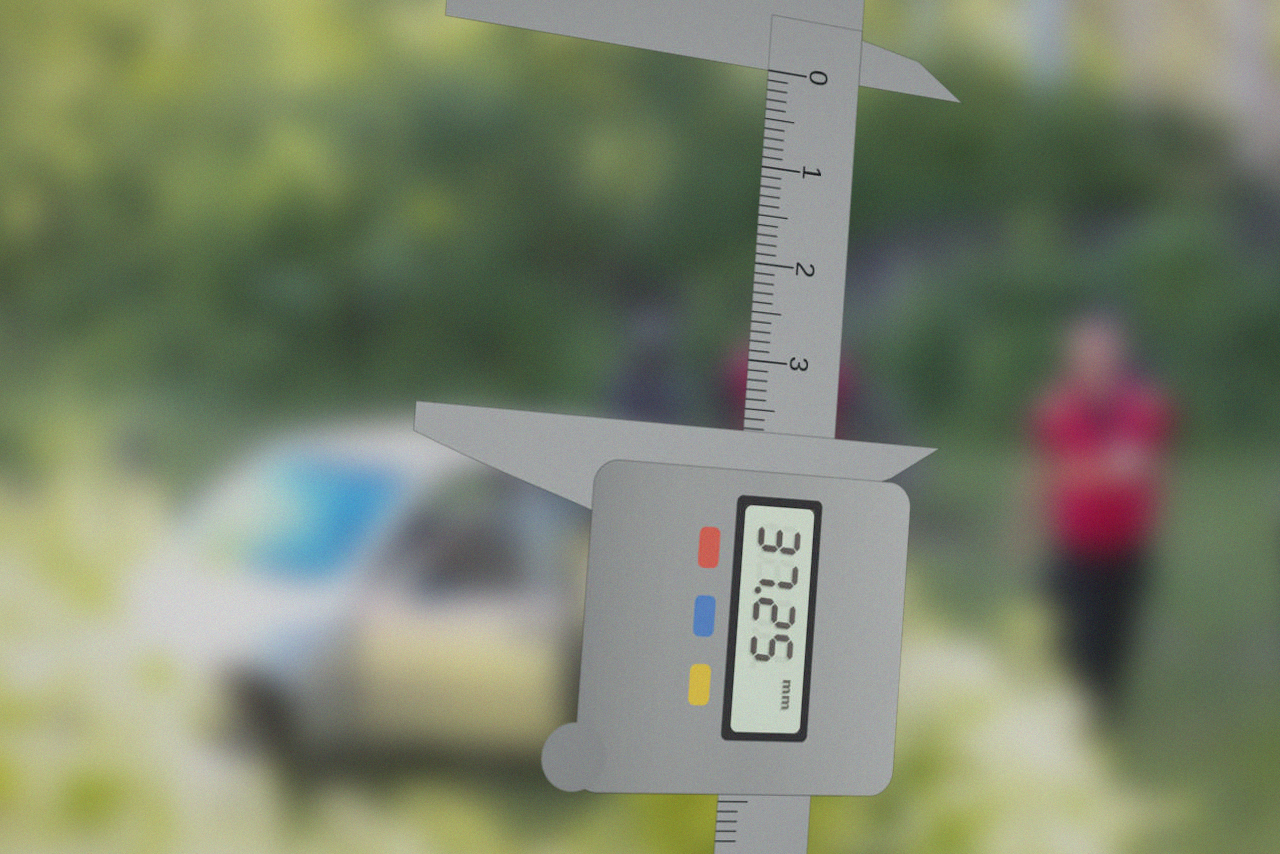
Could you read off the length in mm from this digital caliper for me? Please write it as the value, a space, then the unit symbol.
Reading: 37.25 mm
